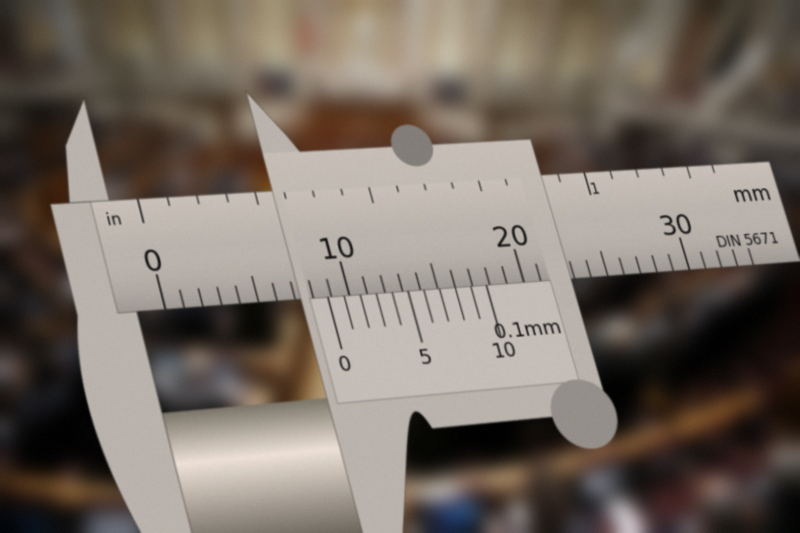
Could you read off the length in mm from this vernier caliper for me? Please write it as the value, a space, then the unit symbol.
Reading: 8.8 mm
